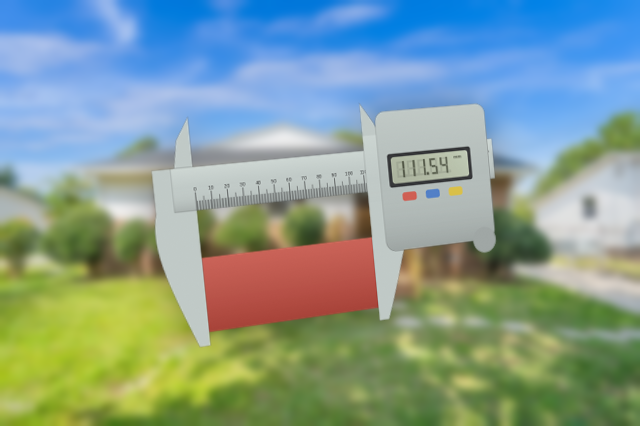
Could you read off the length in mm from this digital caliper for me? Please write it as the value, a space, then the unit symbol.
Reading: 111.54 mm
